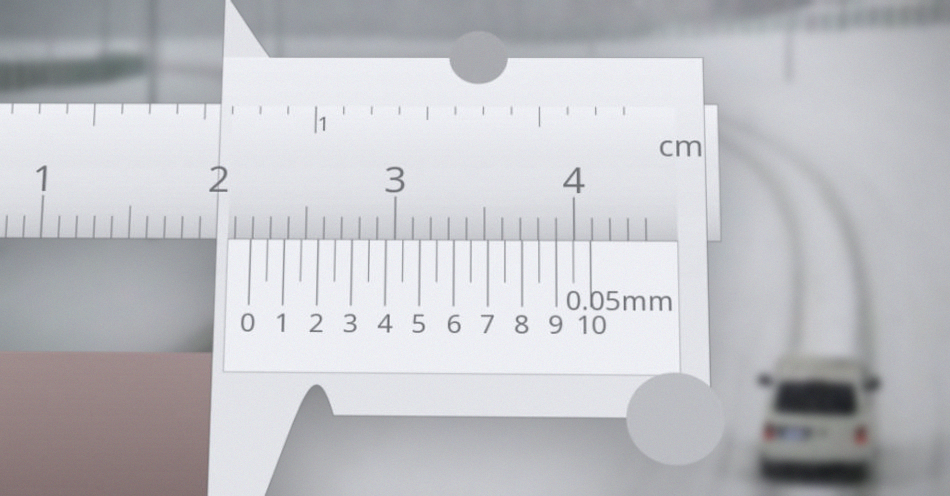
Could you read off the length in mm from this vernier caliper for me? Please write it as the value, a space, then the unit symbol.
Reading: 21.9 mm
